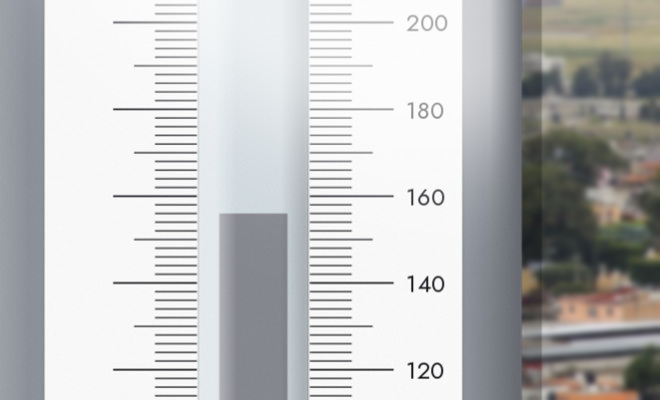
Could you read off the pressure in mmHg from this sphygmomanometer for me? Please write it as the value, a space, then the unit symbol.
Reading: 156 mmHg
